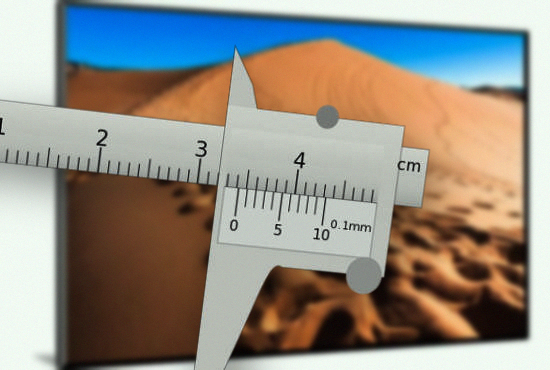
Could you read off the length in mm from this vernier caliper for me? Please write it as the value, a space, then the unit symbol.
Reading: 34.2 mm
